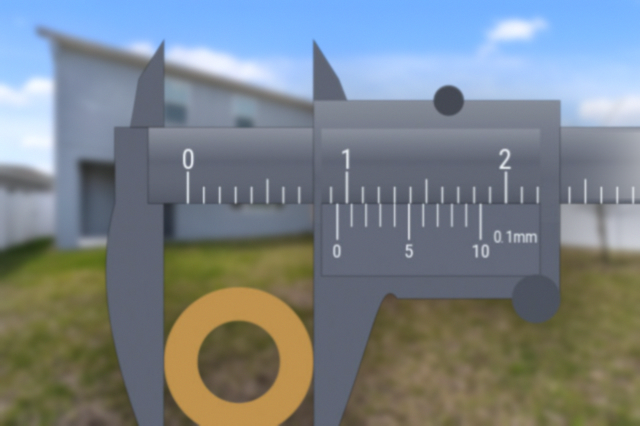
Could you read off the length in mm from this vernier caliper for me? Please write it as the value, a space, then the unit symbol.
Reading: 9.4 mm
